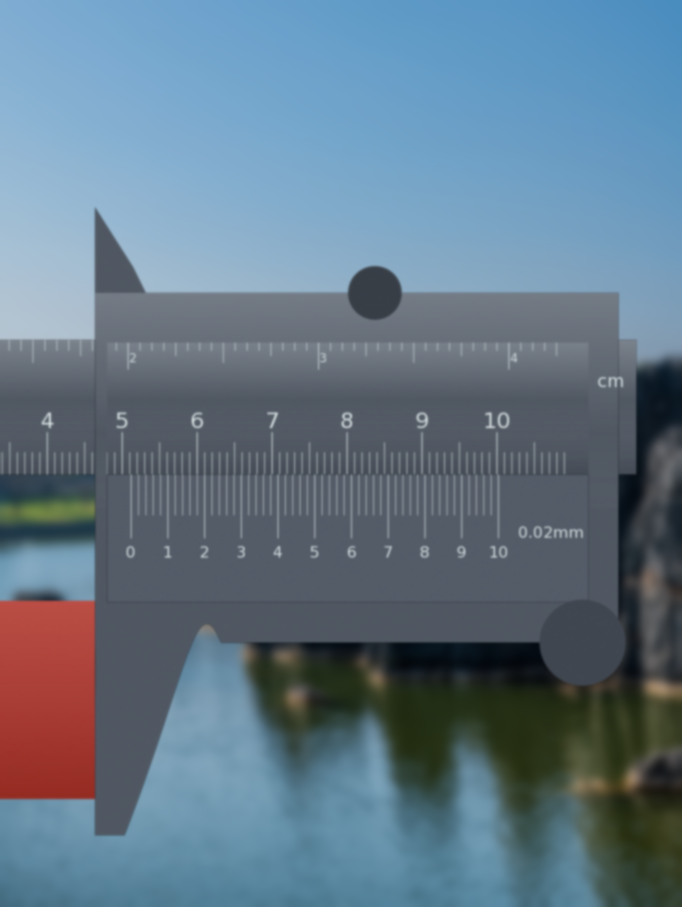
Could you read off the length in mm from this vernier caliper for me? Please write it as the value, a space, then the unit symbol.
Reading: 51.2 mm
